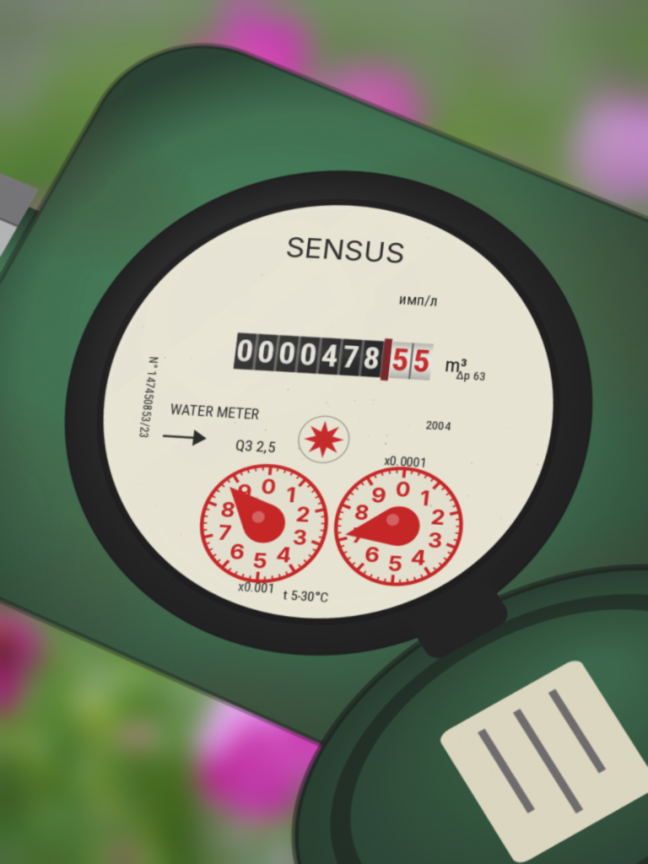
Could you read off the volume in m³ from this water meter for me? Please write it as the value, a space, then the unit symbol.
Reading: 478.5587 m³
